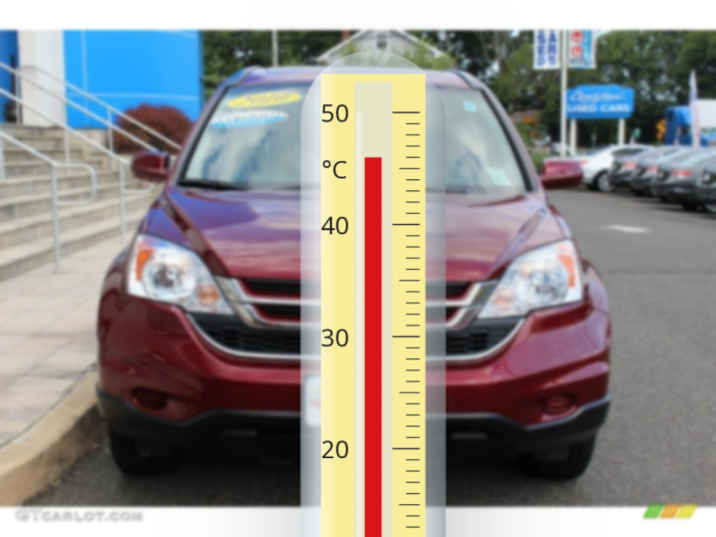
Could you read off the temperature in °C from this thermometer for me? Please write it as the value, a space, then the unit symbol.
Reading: 46 °C
